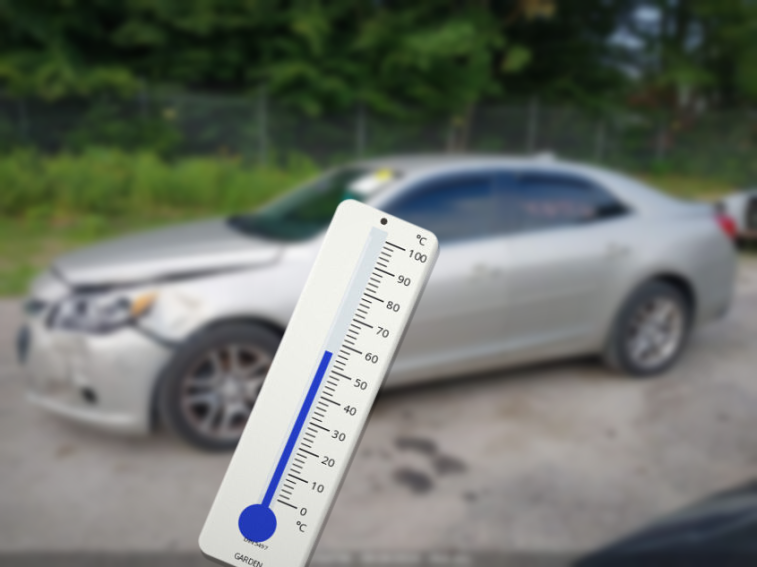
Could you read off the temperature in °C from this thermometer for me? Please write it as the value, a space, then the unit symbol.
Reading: 56 °C
